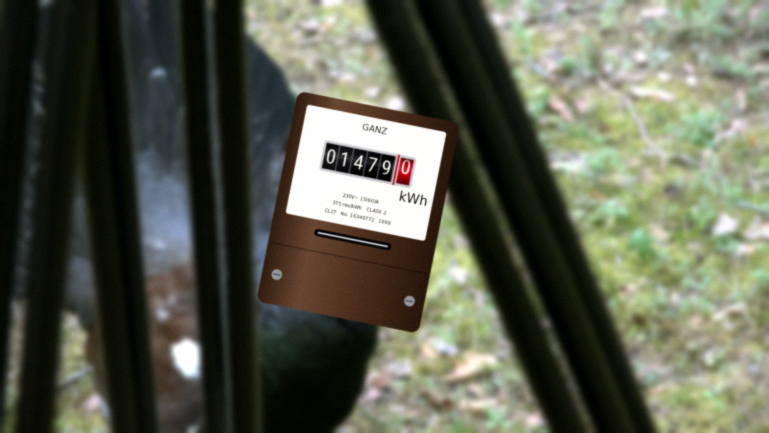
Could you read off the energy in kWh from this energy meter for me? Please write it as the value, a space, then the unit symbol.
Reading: 1479.0 kWh
